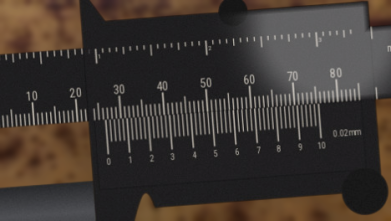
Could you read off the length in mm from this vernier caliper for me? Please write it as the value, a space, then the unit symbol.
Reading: 26.5 mm
